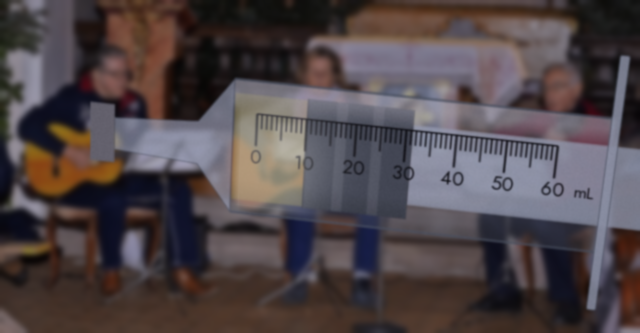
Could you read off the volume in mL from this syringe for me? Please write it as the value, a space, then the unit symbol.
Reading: 10 mL
